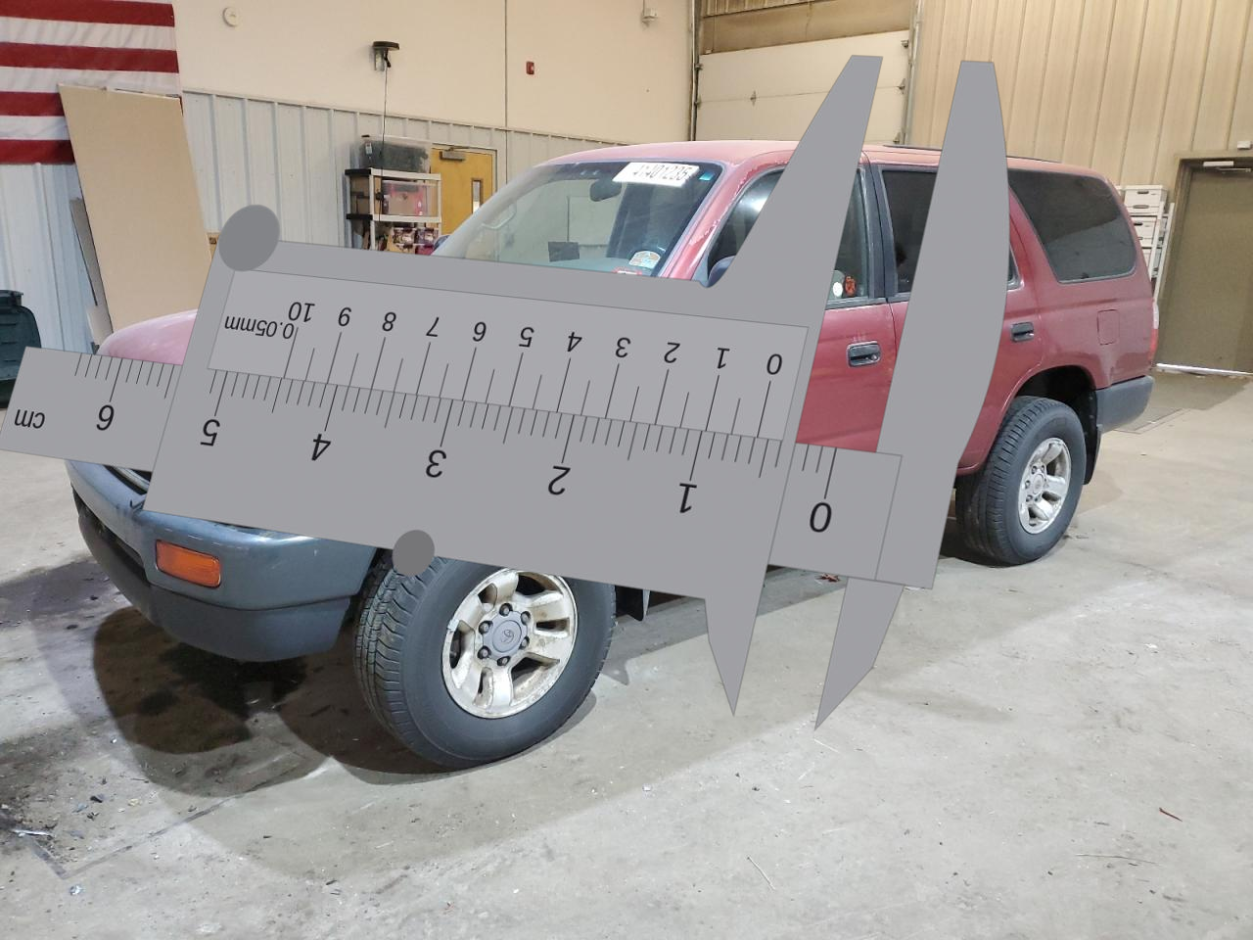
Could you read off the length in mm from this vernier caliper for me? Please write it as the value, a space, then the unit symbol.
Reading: 5.8 mm
